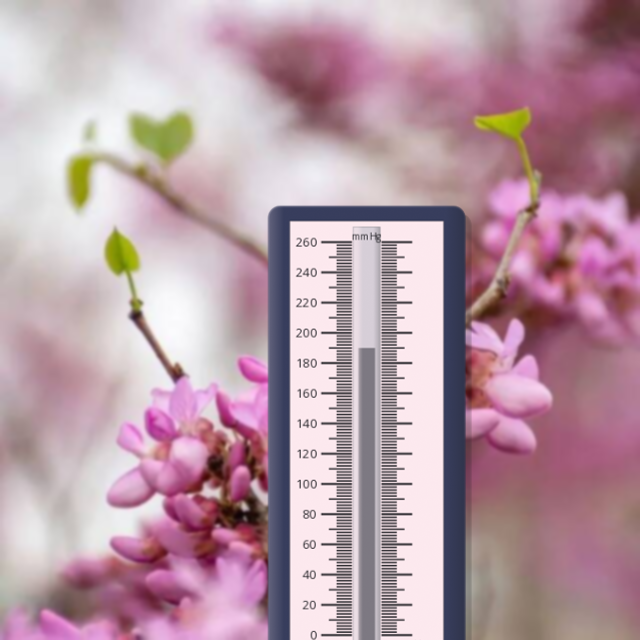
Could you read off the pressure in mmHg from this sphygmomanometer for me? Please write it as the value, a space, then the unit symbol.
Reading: 190 mmHg
